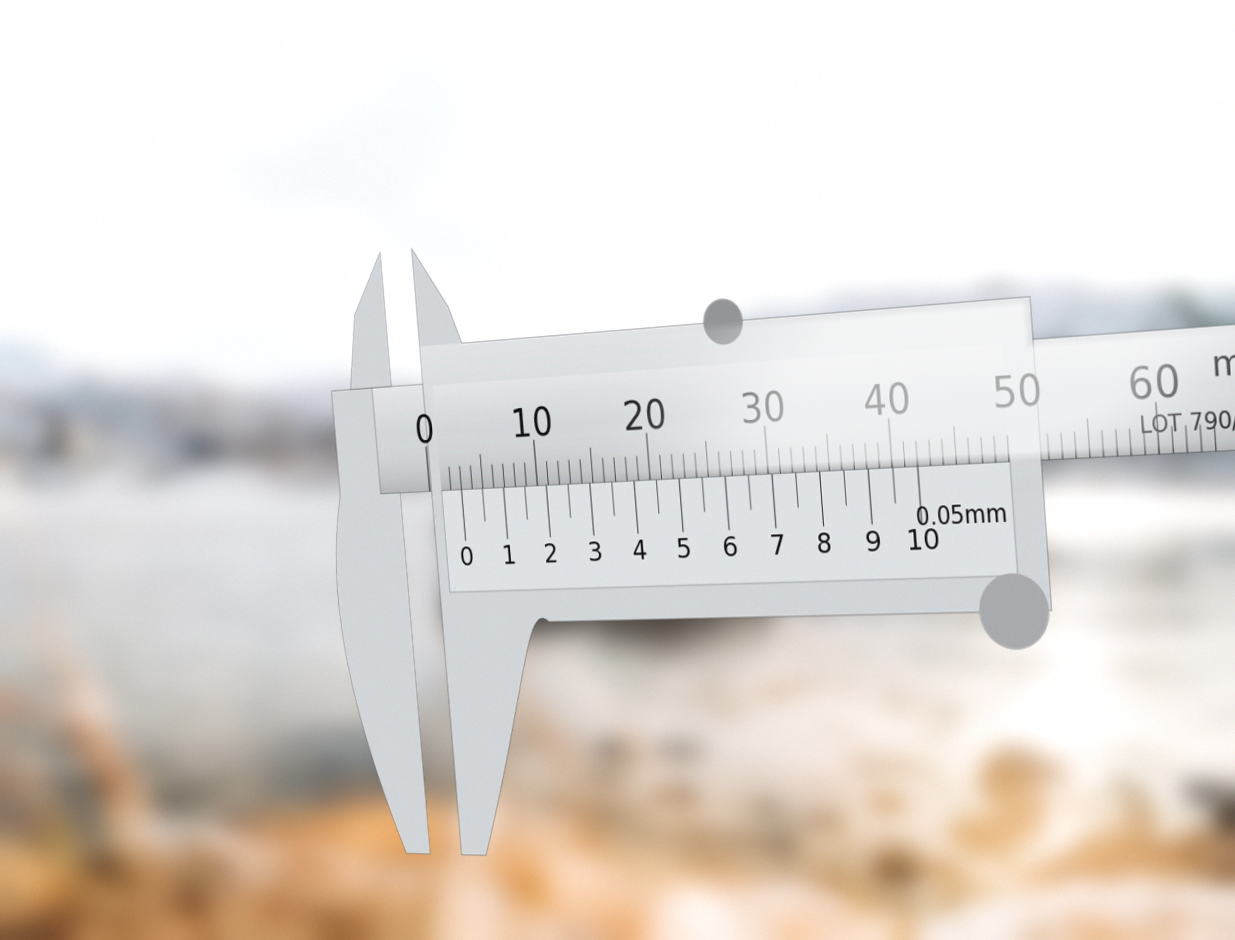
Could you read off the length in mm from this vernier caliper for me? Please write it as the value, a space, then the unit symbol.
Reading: 3.0 mm
